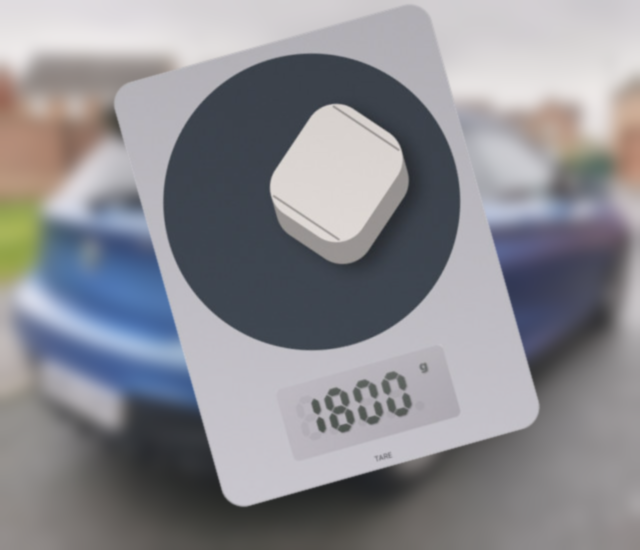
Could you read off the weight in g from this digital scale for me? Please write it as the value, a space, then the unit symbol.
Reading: 1800 g
